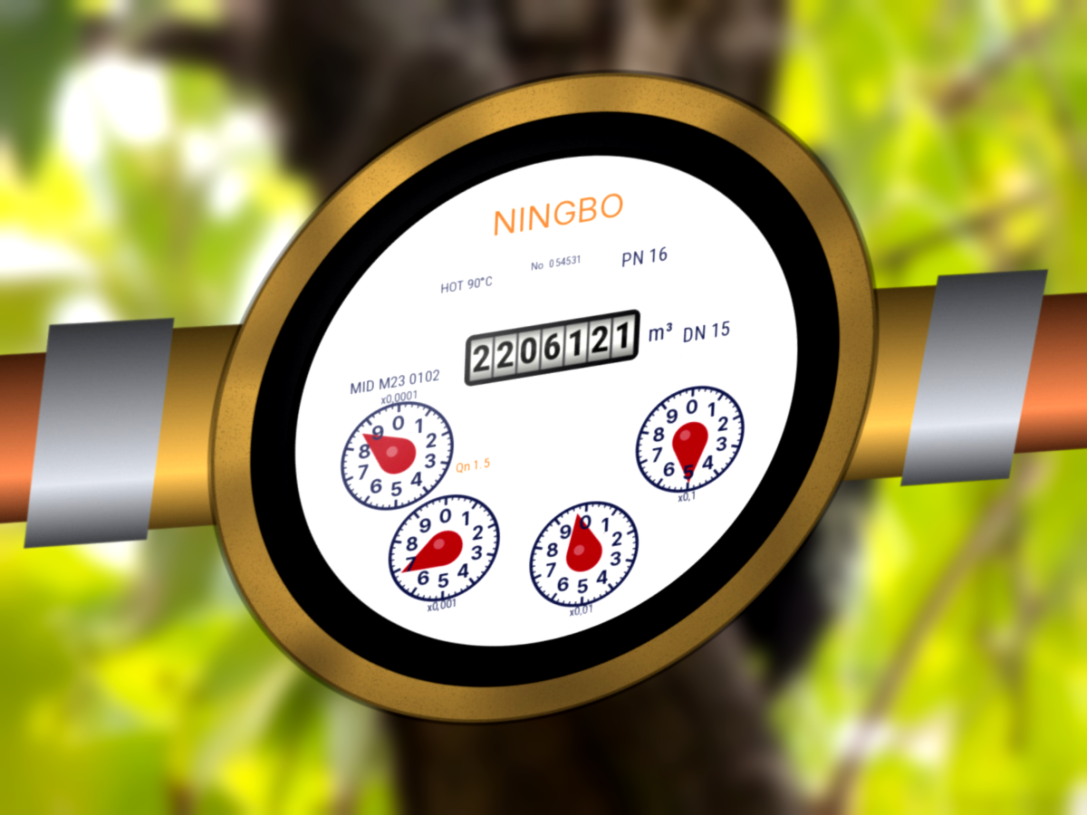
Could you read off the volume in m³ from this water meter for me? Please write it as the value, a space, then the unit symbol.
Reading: 2206121.4968 m³
